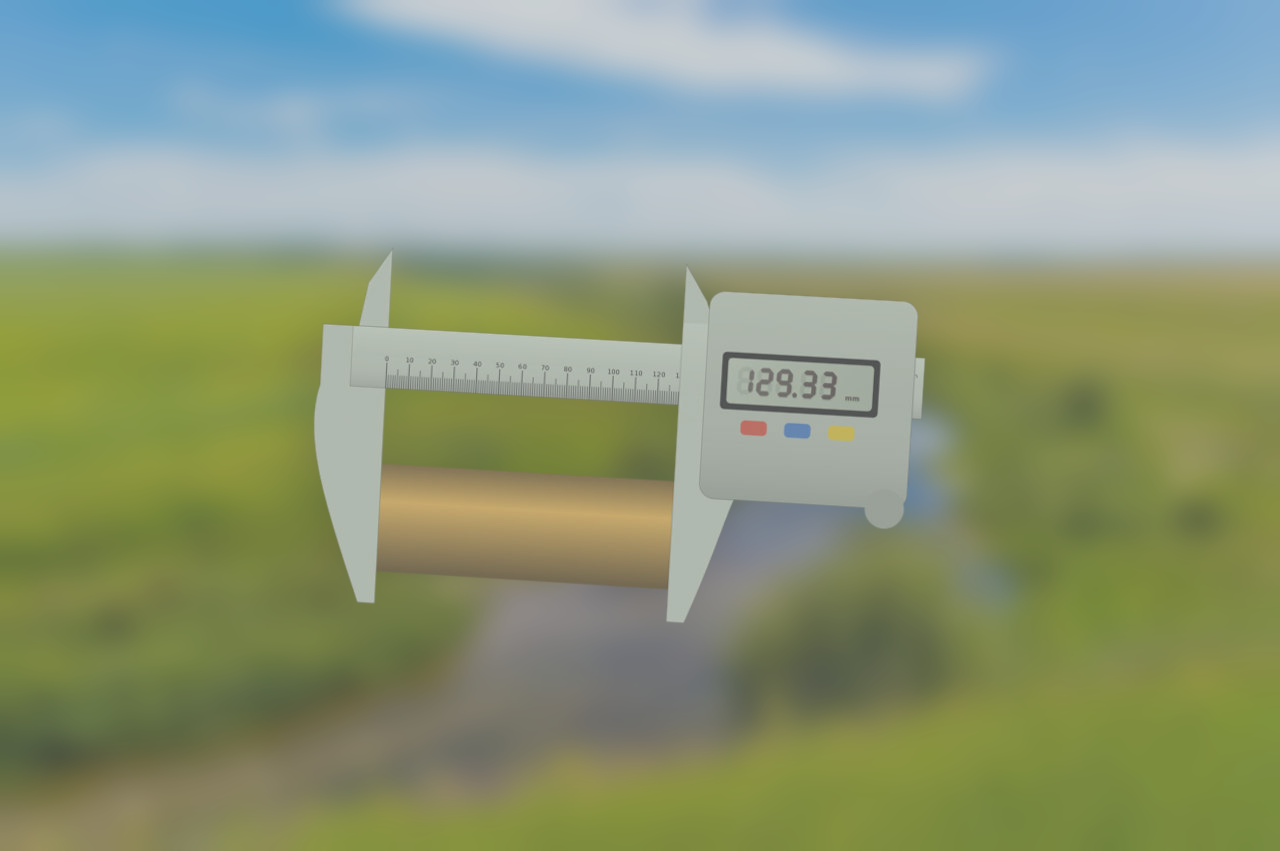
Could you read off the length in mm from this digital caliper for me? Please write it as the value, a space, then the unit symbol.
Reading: 129.33 mm
